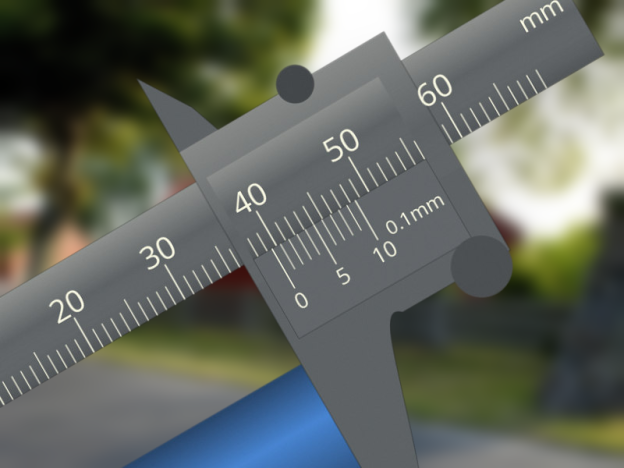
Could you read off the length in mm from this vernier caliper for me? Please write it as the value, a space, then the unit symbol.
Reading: 39.5 mm
